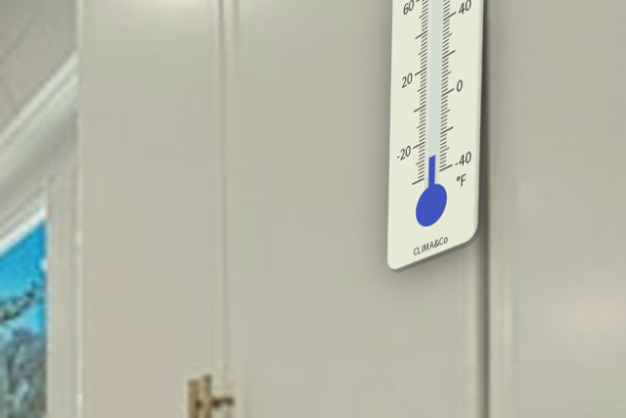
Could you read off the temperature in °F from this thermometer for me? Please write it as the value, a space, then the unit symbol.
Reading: -30 °F
